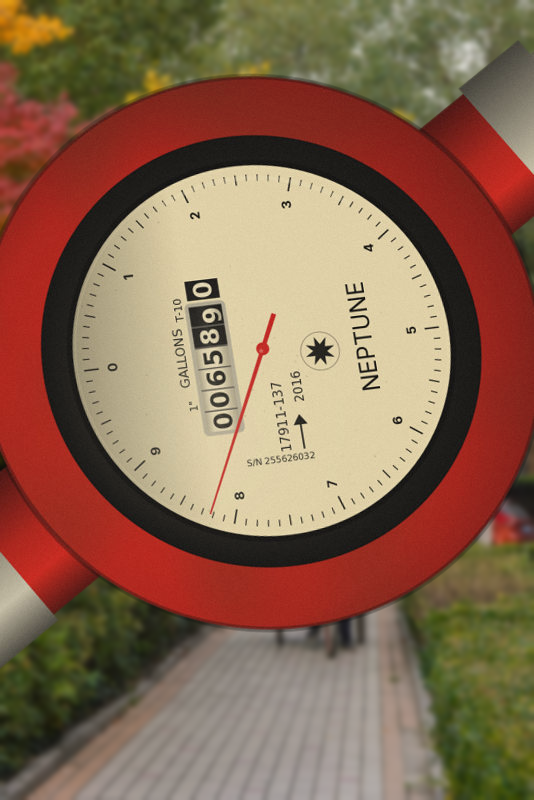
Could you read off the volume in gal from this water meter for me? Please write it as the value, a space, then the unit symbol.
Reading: 65888.2 gal
